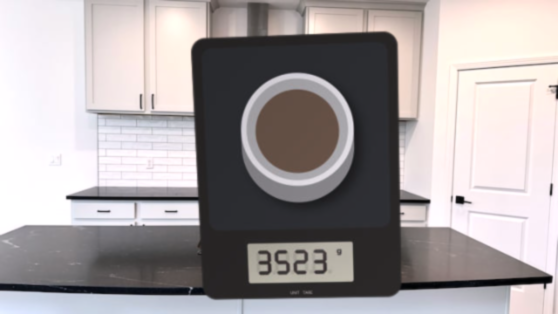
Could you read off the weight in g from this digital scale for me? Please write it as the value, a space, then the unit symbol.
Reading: 3523 g
